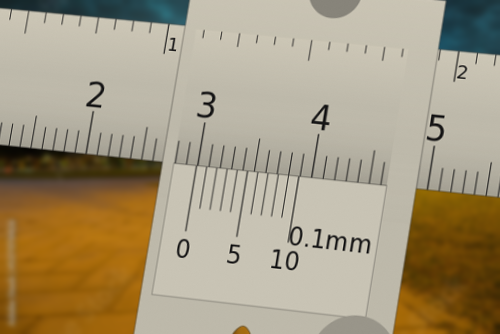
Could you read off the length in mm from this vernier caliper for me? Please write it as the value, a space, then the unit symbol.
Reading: 29.9 mm
